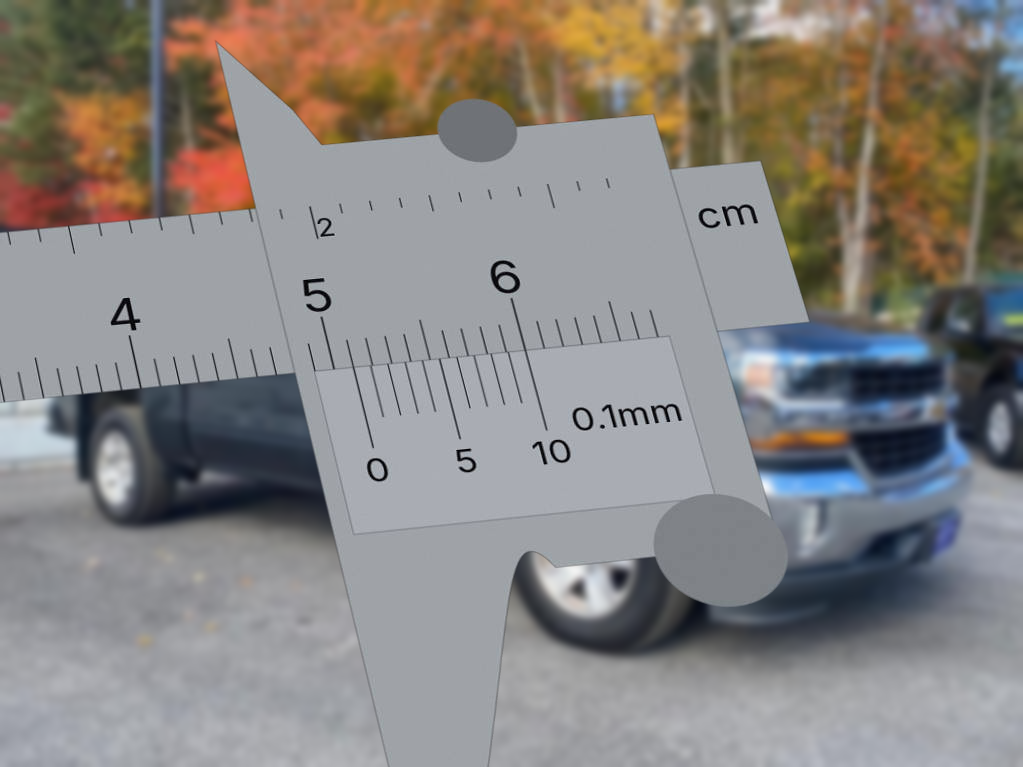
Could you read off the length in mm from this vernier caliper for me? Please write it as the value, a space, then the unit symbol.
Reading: 51.0 mm
